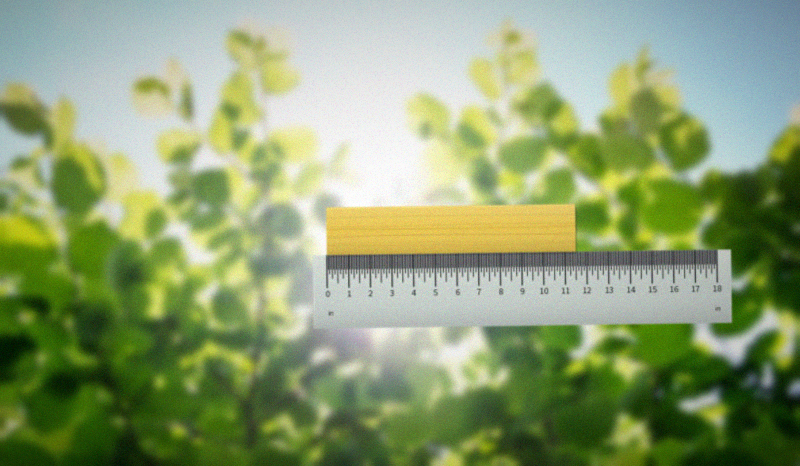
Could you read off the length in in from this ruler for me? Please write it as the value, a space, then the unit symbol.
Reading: 11.5 in
